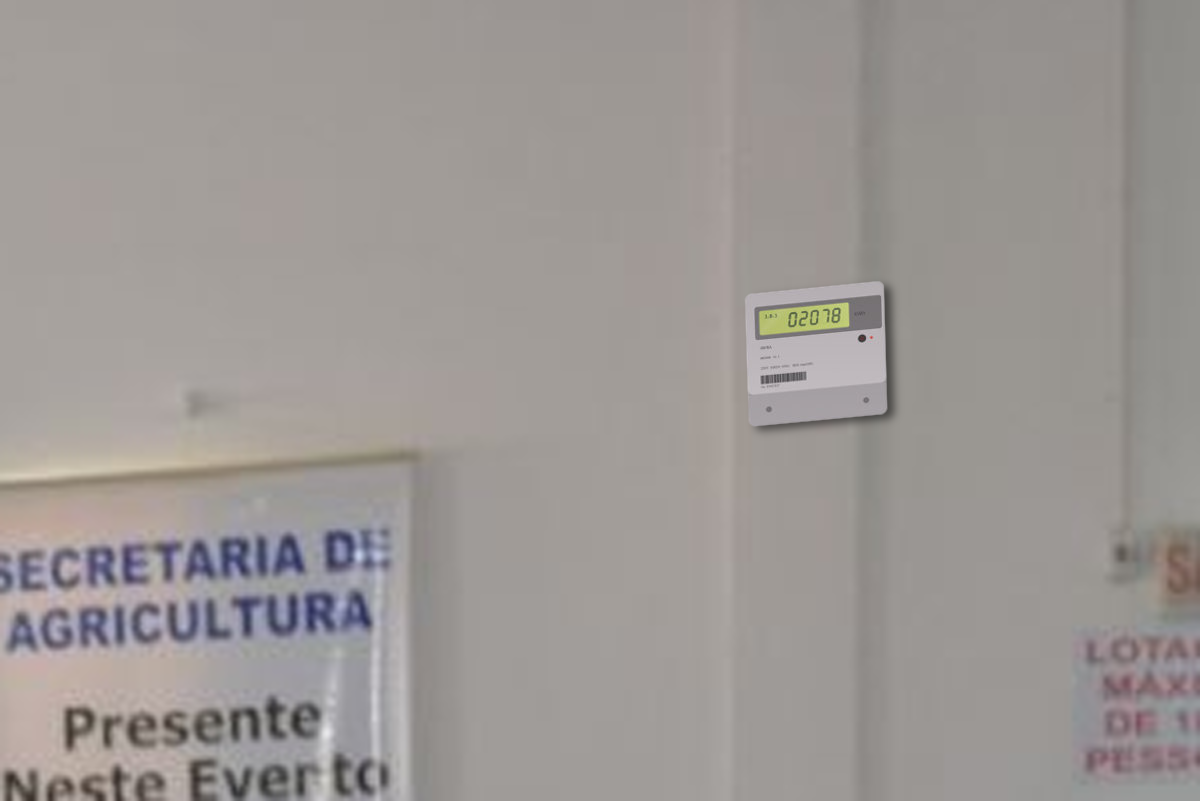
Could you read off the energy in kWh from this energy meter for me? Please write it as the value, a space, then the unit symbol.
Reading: 2078 kWh
